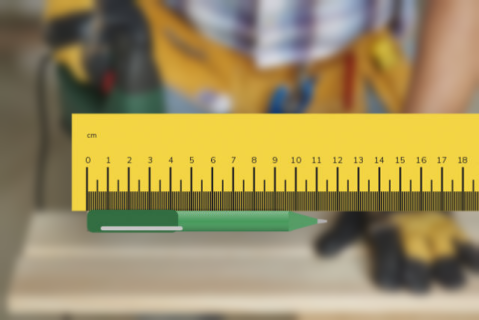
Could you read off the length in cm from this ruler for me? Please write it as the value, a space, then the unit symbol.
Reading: 11.5 cm
